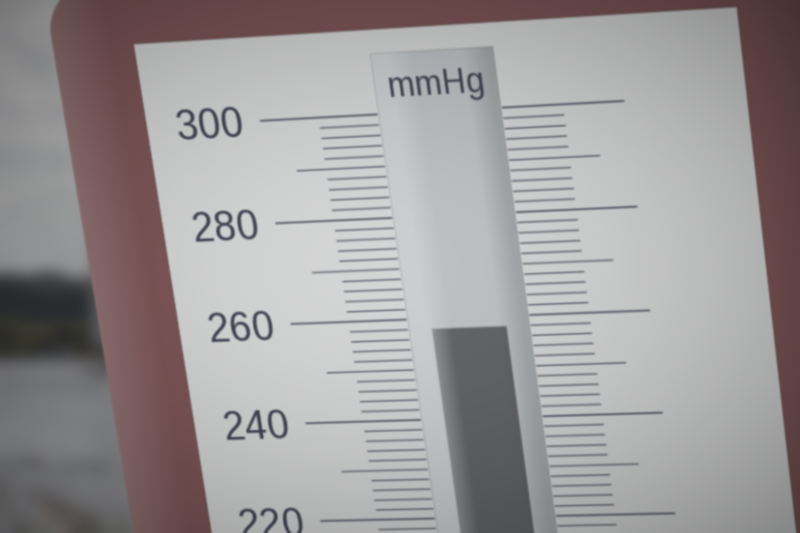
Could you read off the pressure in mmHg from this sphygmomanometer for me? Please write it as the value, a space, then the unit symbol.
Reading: 258 mmHg
